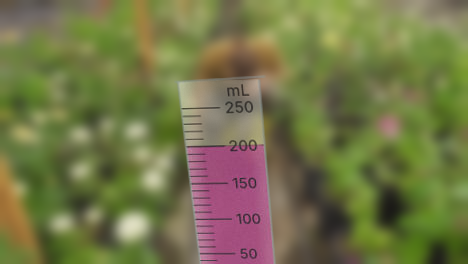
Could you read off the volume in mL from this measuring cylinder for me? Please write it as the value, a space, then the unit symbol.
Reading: 200 mL
